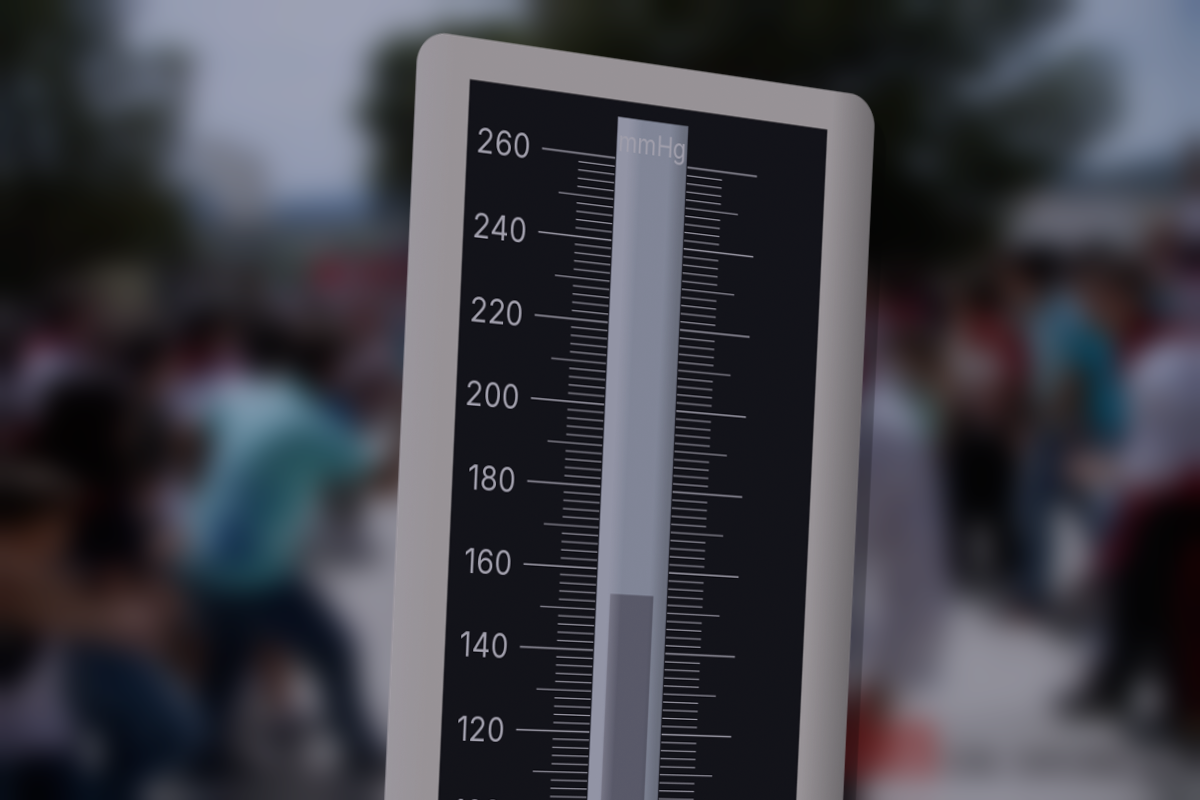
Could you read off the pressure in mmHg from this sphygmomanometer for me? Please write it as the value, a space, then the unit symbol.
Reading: 154 mmHg
